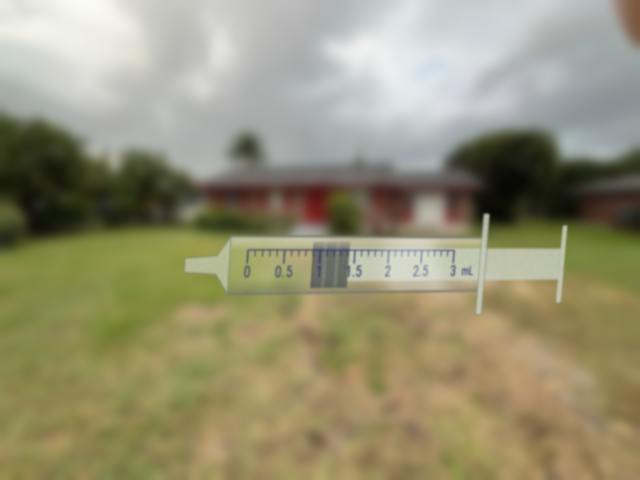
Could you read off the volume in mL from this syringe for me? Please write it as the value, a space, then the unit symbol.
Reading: 0.9 mL
